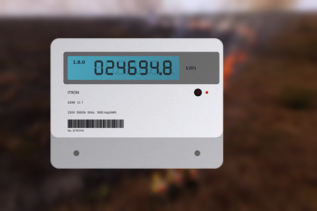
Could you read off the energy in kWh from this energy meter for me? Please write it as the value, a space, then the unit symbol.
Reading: 24694.8 kWh
